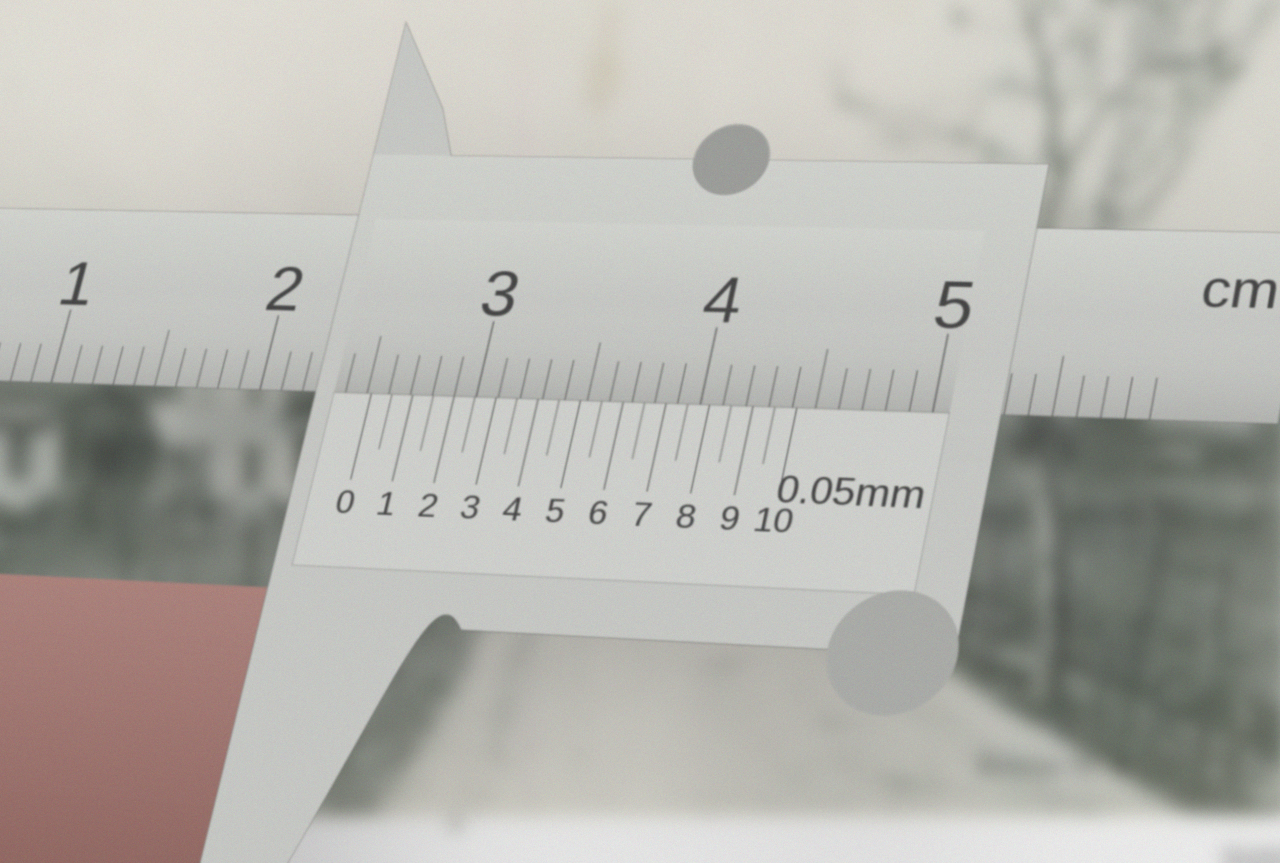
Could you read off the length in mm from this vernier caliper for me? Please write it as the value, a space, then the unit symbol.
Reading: 25.2 mm
